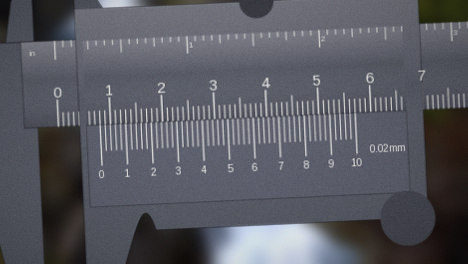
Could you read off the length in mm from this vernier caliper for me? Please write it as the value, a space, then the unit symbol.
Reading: 8.0 mm
